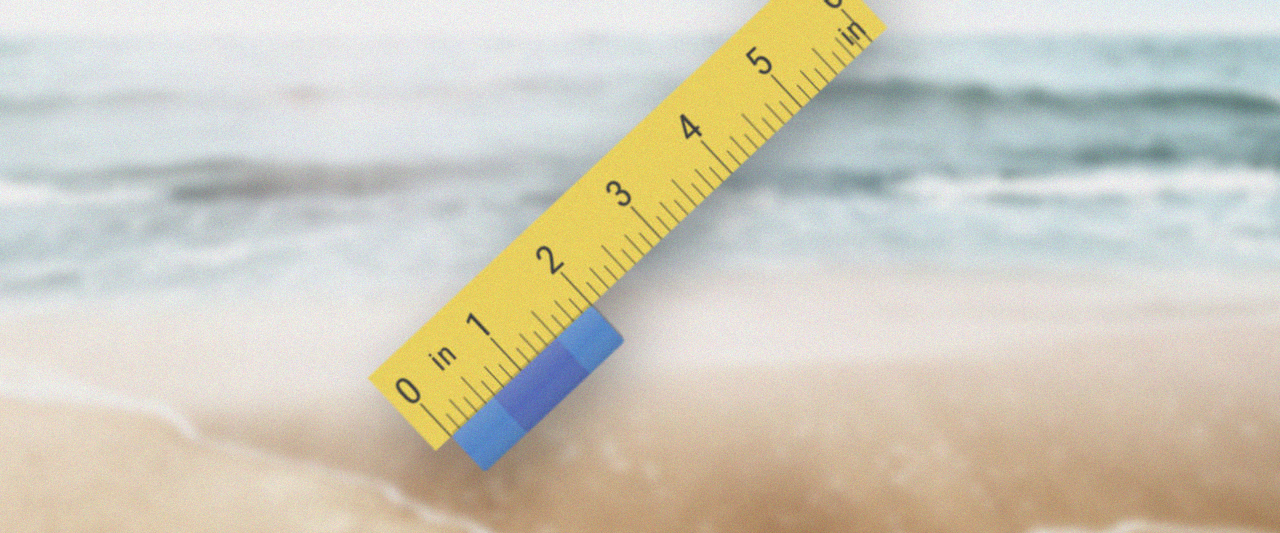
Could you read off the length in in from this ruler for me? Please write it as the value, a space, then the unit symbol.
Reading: 2 in
